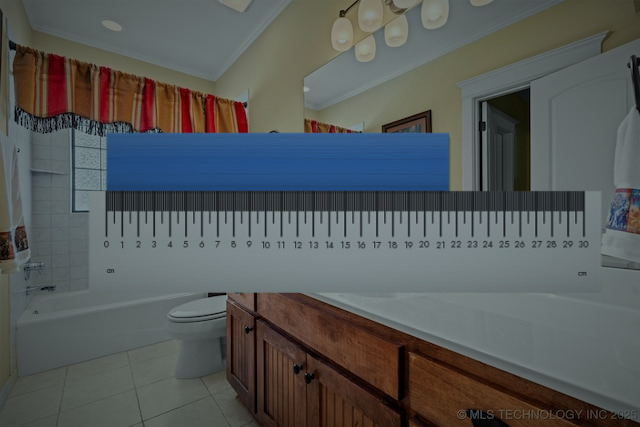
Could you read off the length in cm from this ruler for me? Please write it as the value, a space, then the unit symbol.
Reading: 21.5 cm
